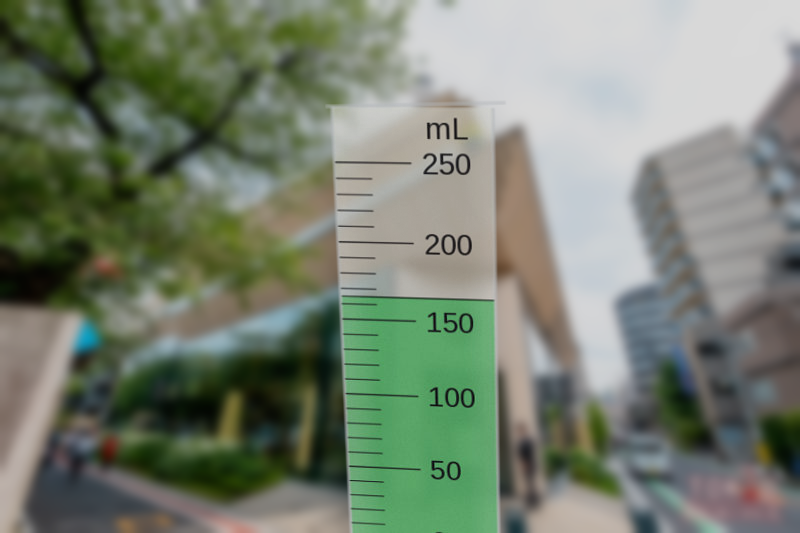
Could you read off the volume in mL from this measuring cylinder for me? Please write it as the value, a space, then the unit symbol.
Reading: 165 mL
